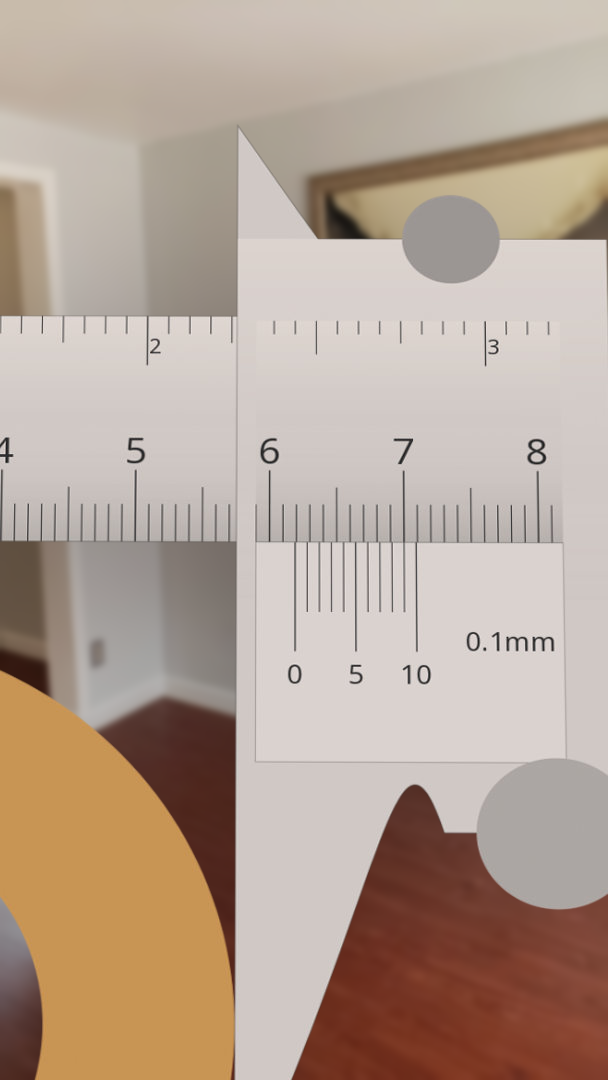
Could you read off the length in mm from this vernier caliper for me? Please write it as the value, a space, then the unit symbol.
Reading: 61.9 mm
